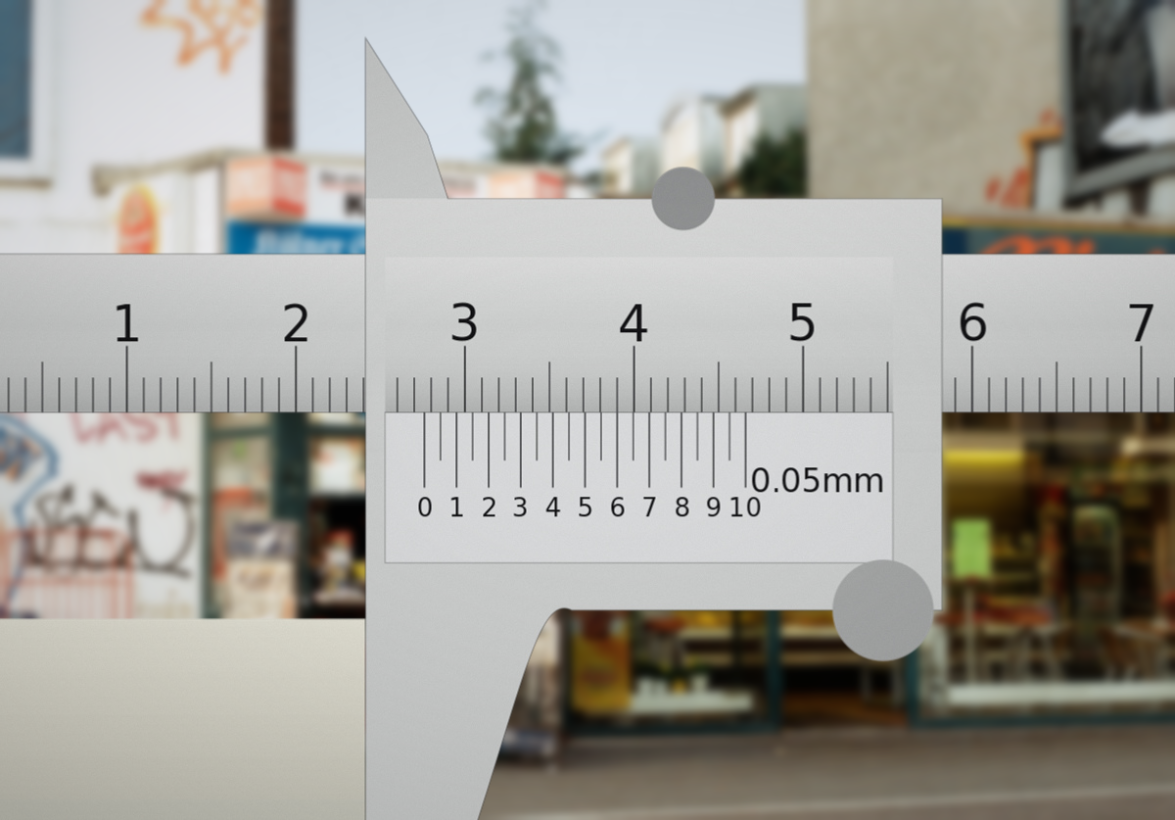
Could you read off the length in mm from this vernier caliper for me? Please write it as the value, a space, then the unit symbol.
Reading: 27.6 mm
